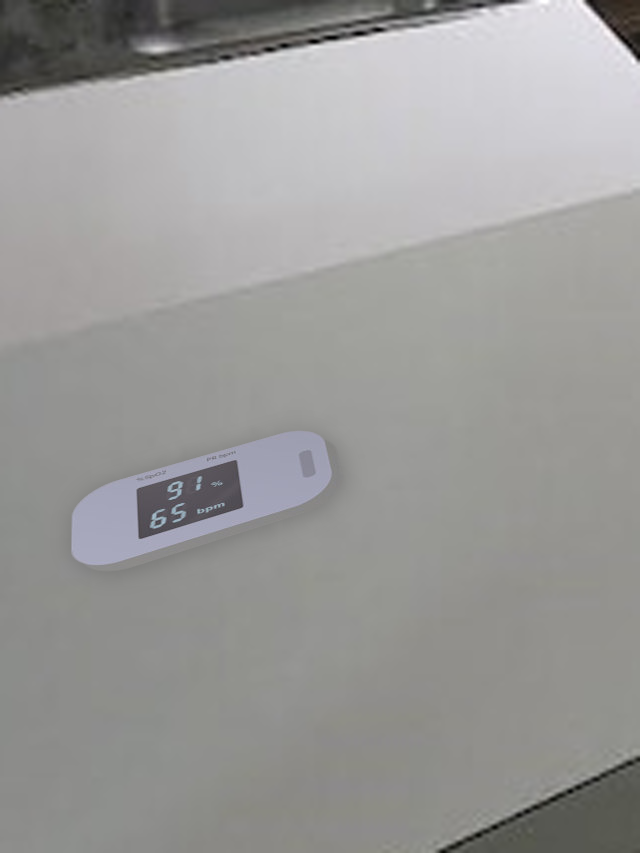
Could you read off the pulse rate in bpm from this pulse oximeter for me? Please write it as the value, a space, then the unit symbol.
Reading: 65 bpm
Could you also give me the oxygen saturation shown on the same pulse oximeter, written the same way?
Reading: 91 %
